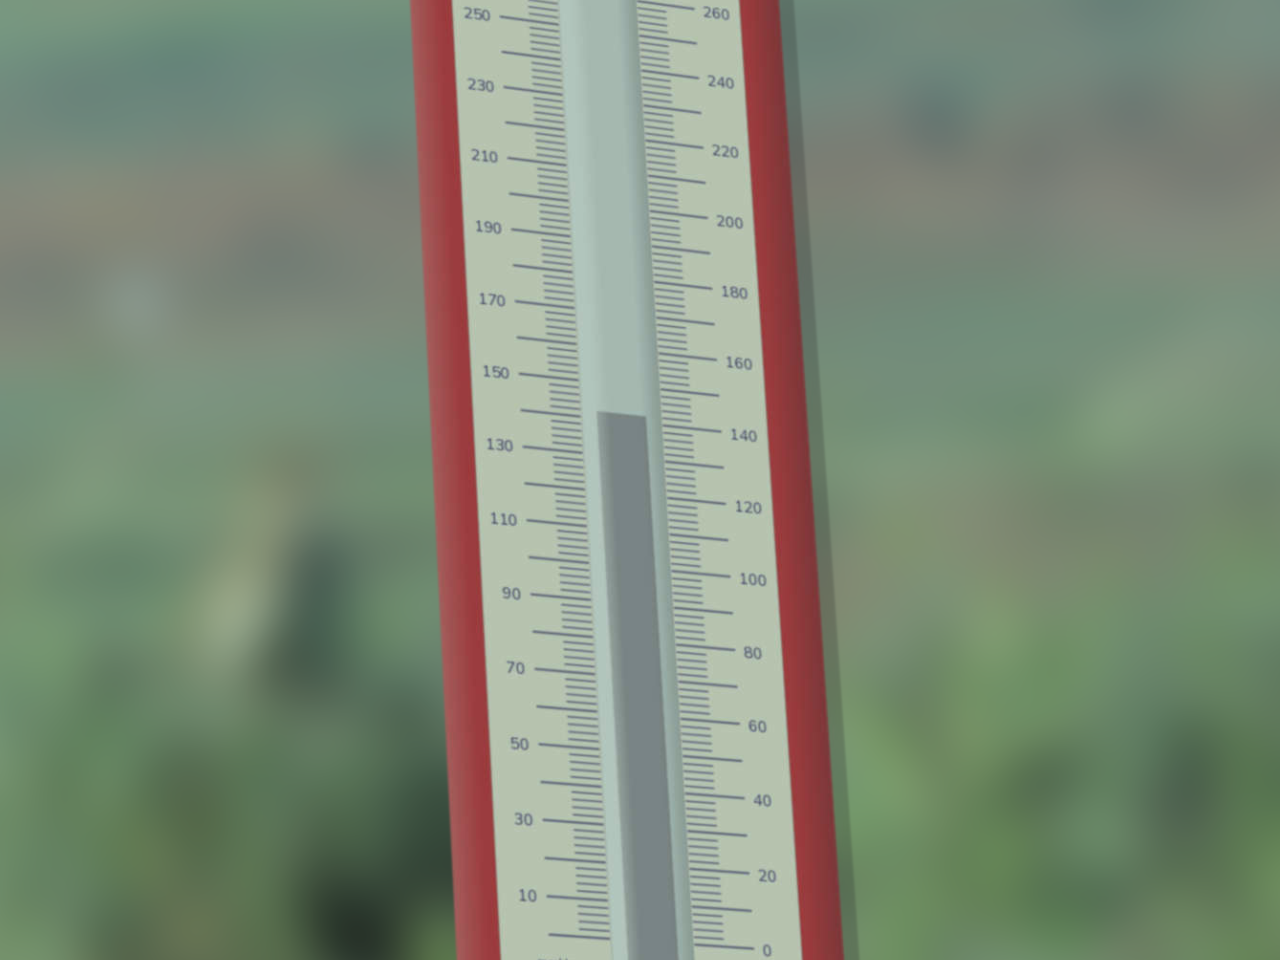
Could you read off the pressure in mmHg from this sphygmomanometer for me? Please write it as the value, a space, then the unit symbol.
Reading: 142 mmHg
